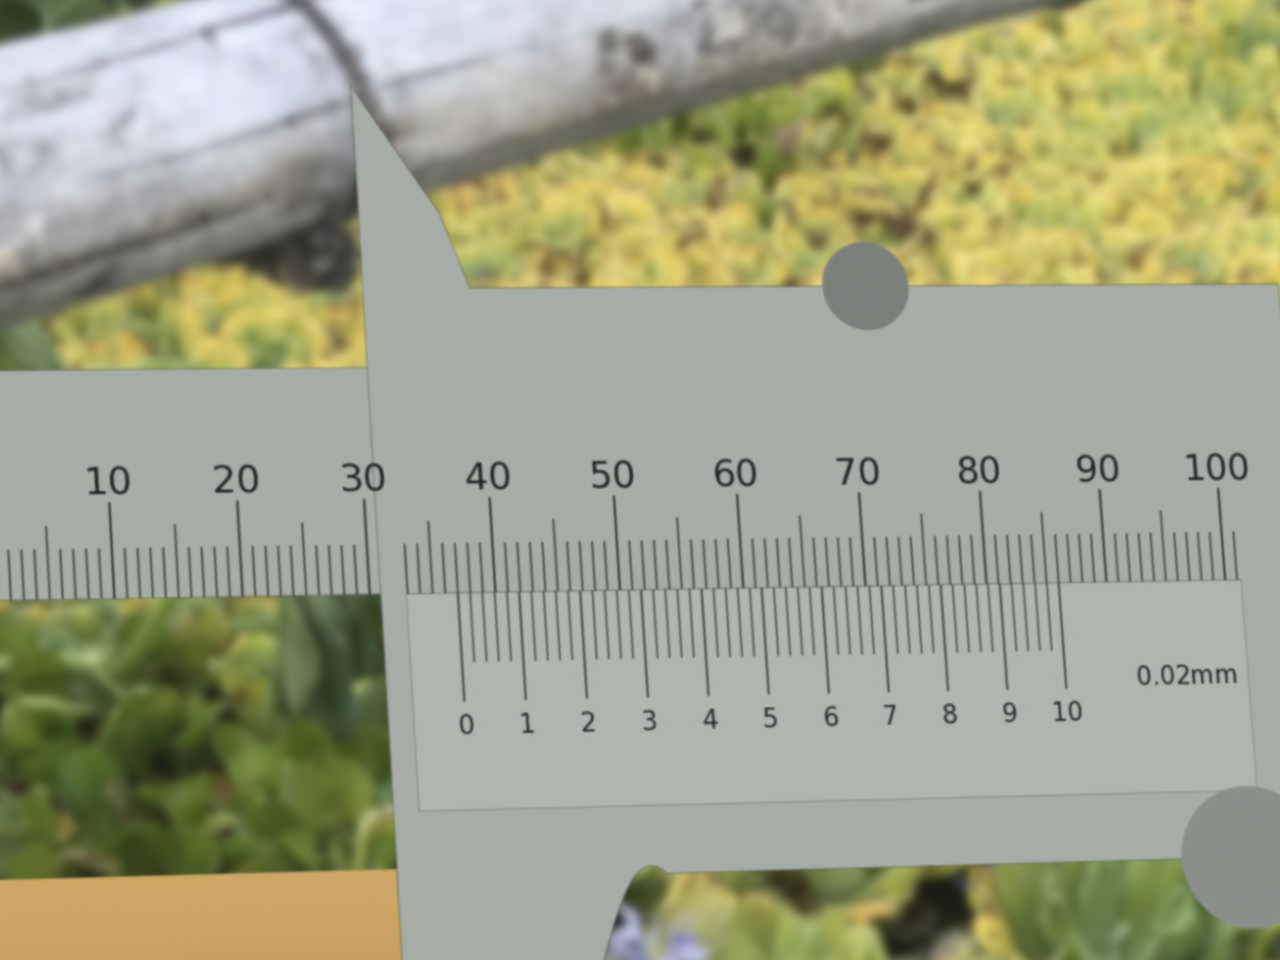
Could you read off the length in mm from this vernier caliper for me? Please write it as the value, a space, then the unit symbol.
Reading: 37.0 mm
